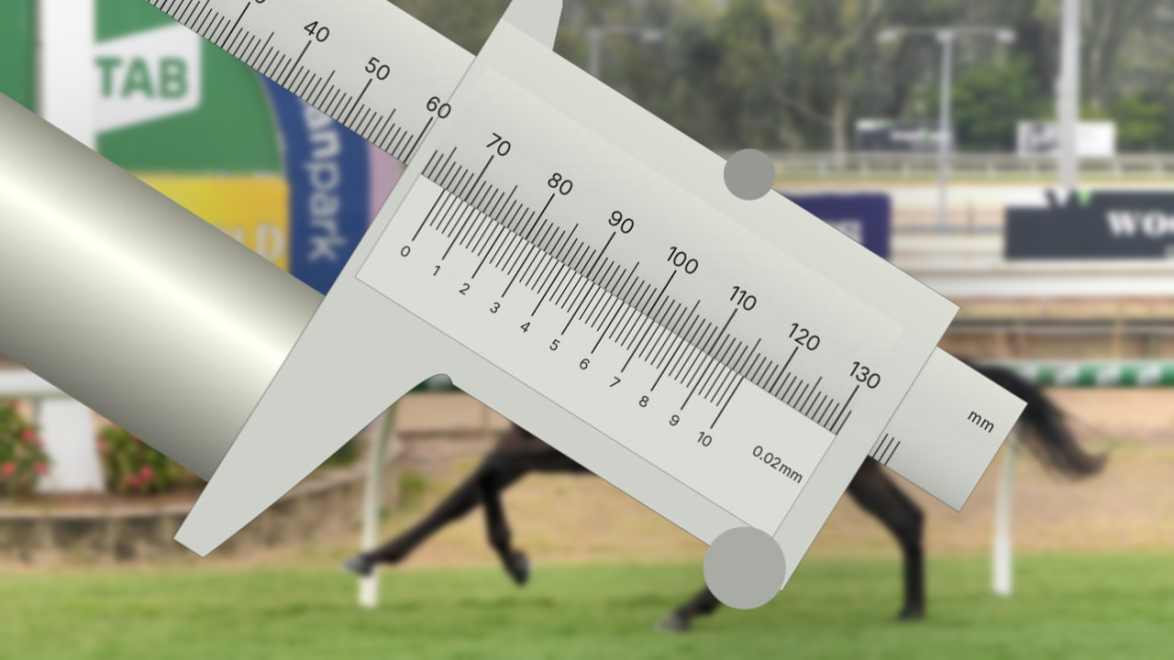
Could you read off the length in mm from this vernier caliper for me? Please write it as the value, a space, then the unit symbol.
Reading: 66.8 mm
